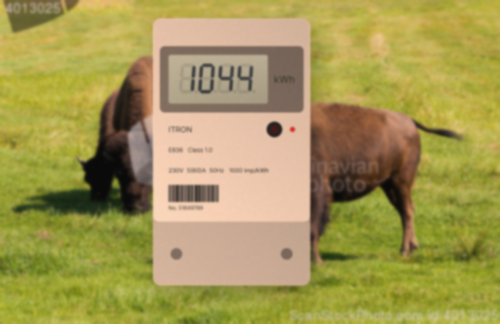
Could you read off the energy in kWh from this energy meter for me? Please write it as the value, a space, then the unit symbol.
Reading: 1044 kWh
